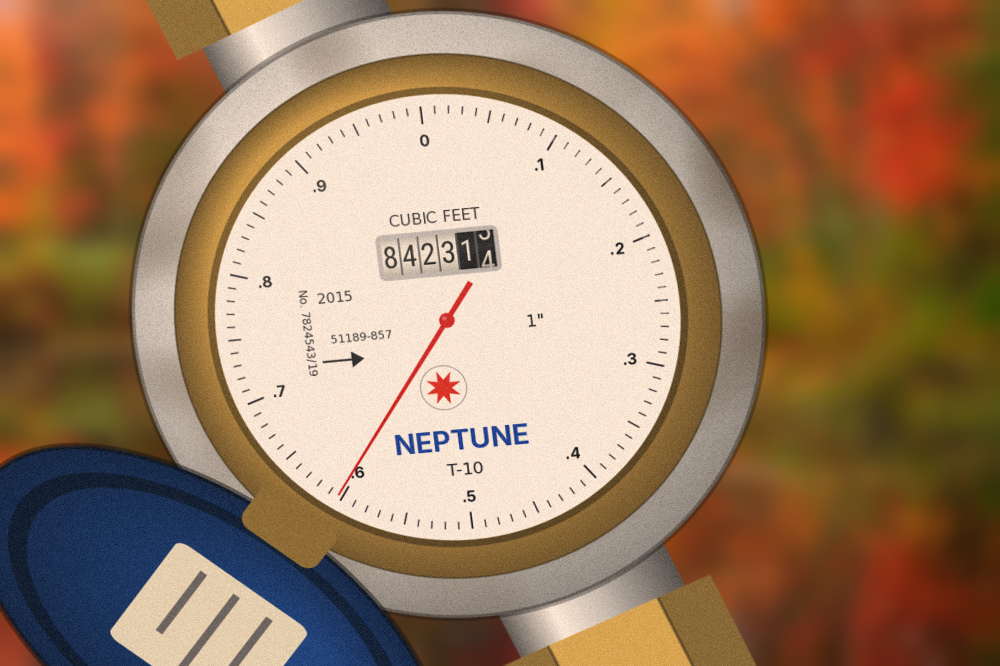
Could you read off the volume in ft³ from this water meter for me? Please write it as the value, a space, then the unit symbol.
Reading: 842313.60 ft³
